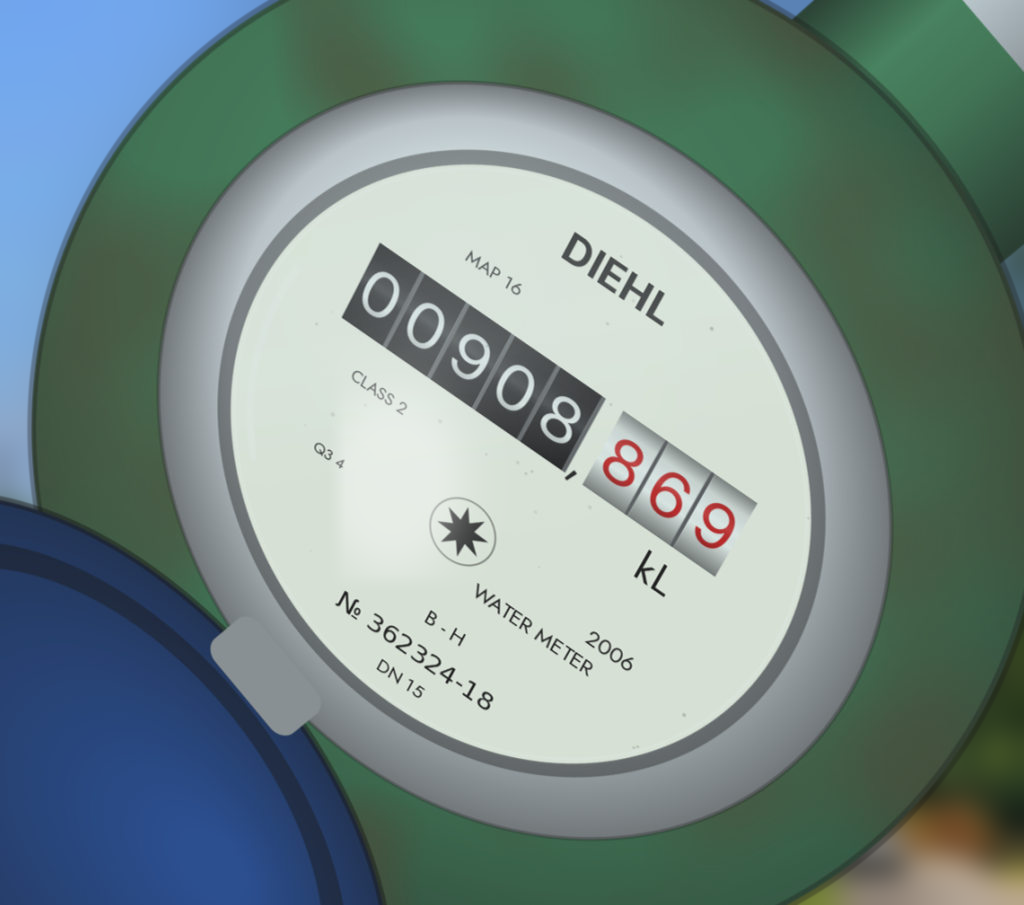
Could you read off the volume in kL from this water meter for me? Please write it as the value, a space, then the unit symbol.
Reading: 908.869 kL
